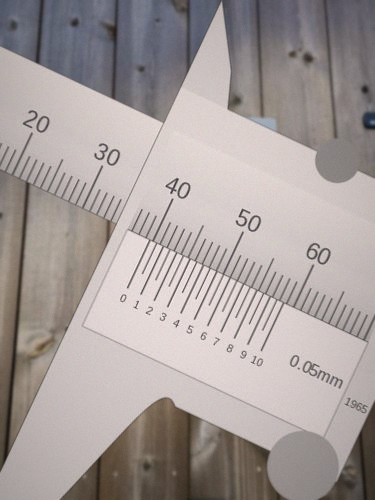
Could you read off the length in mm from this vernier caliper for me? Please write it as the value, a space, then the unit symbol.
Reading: 39.6 mm
